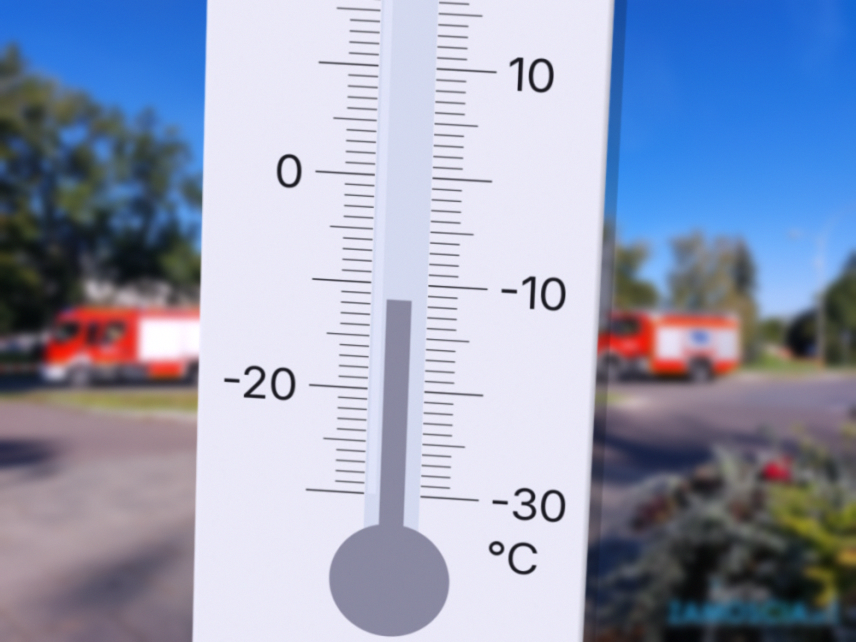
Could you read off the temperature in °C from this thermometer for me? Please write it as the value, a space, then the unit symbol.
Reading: -11.5 °C
